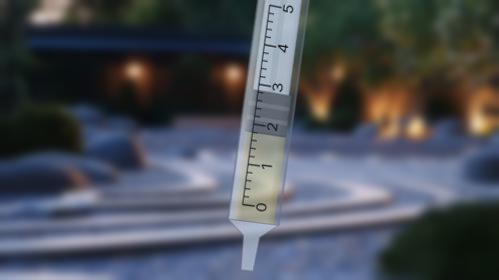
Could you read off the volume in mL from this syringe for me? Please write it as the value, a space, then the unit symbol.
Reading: 1.8 mL
